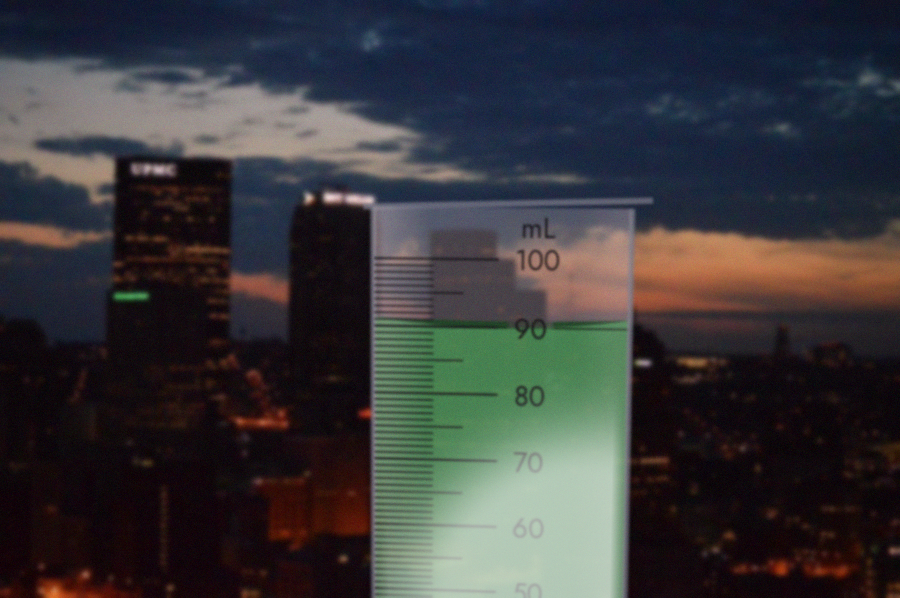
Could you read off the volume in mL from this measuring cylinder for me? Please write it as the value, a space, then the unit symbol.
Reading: 90 mL
